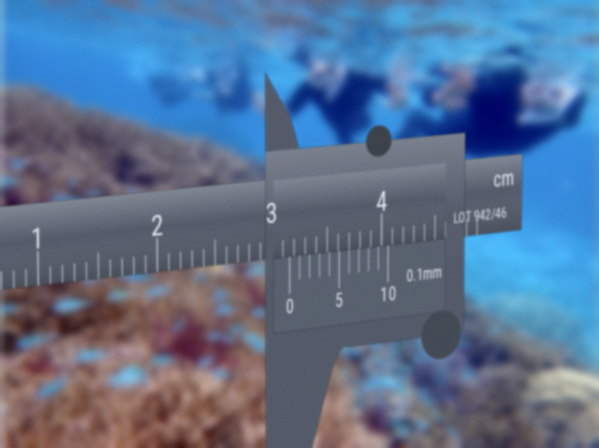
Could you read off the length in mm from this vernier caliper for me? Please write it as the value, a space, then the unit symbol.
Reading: 31.6 mm
